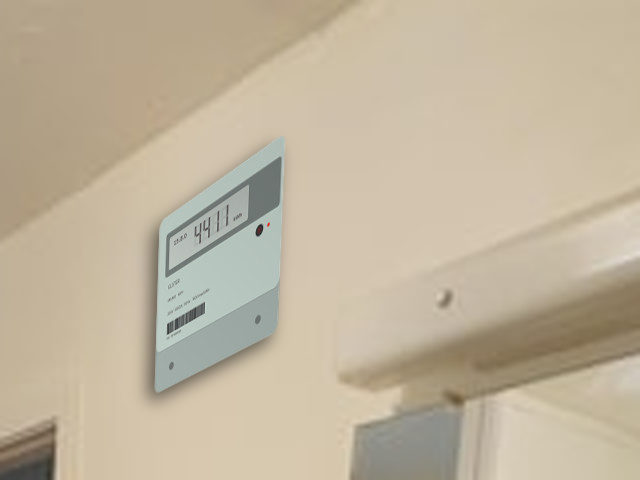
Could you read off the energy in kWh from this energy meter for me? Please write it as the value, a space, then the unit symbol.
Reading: 4411 kWh
